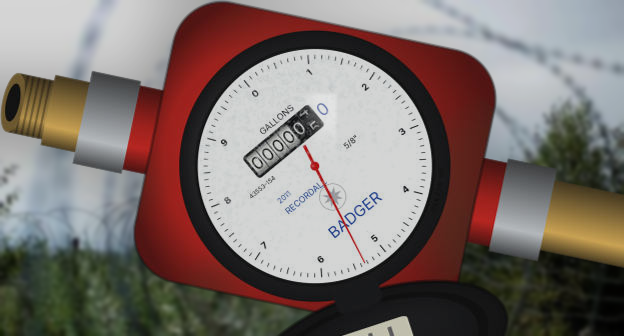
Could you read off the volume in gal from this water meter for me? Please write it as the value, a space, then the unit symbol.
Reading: 45.3 gal
